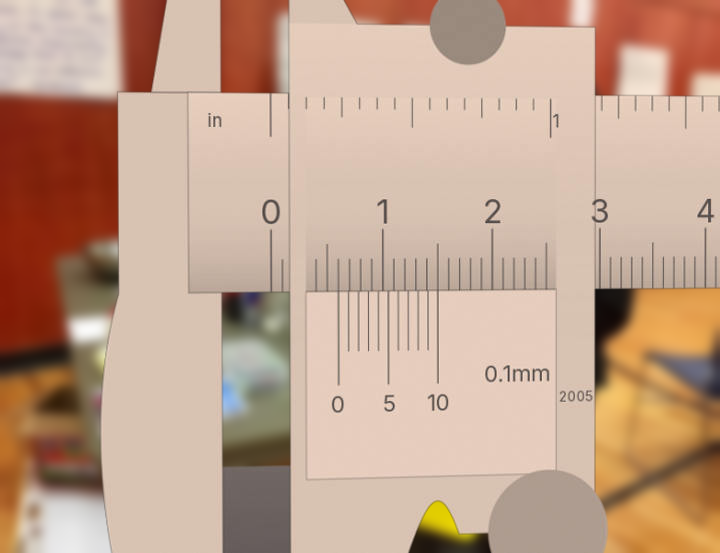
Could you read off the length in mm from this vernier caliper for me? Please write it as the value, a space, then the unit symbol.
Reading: 6.0 mm
